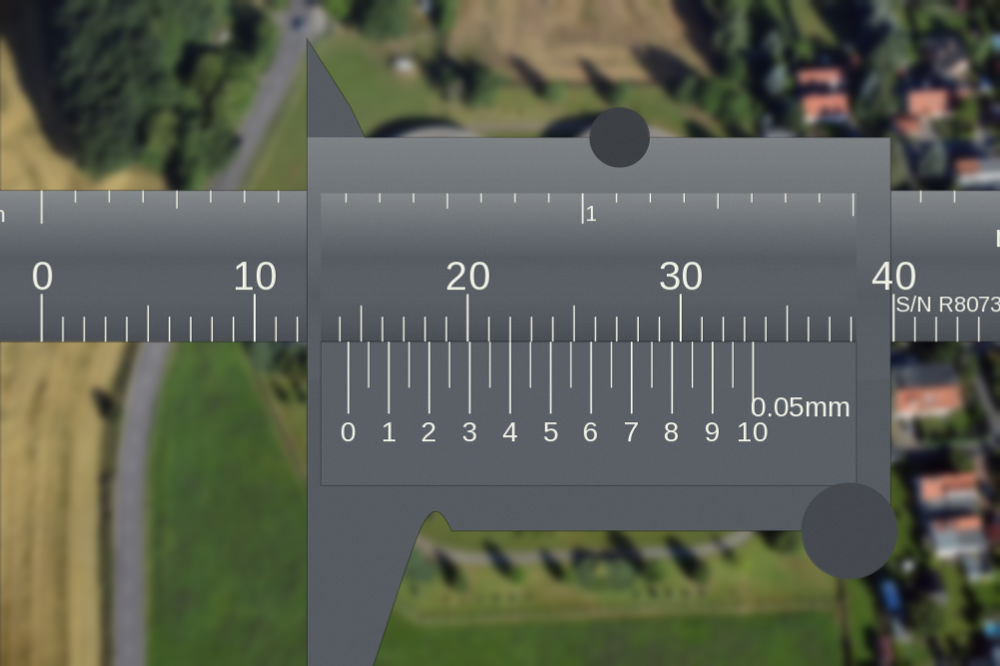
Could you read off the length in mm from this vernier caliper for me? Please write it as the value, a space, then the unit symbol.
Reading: 14.4 mm
